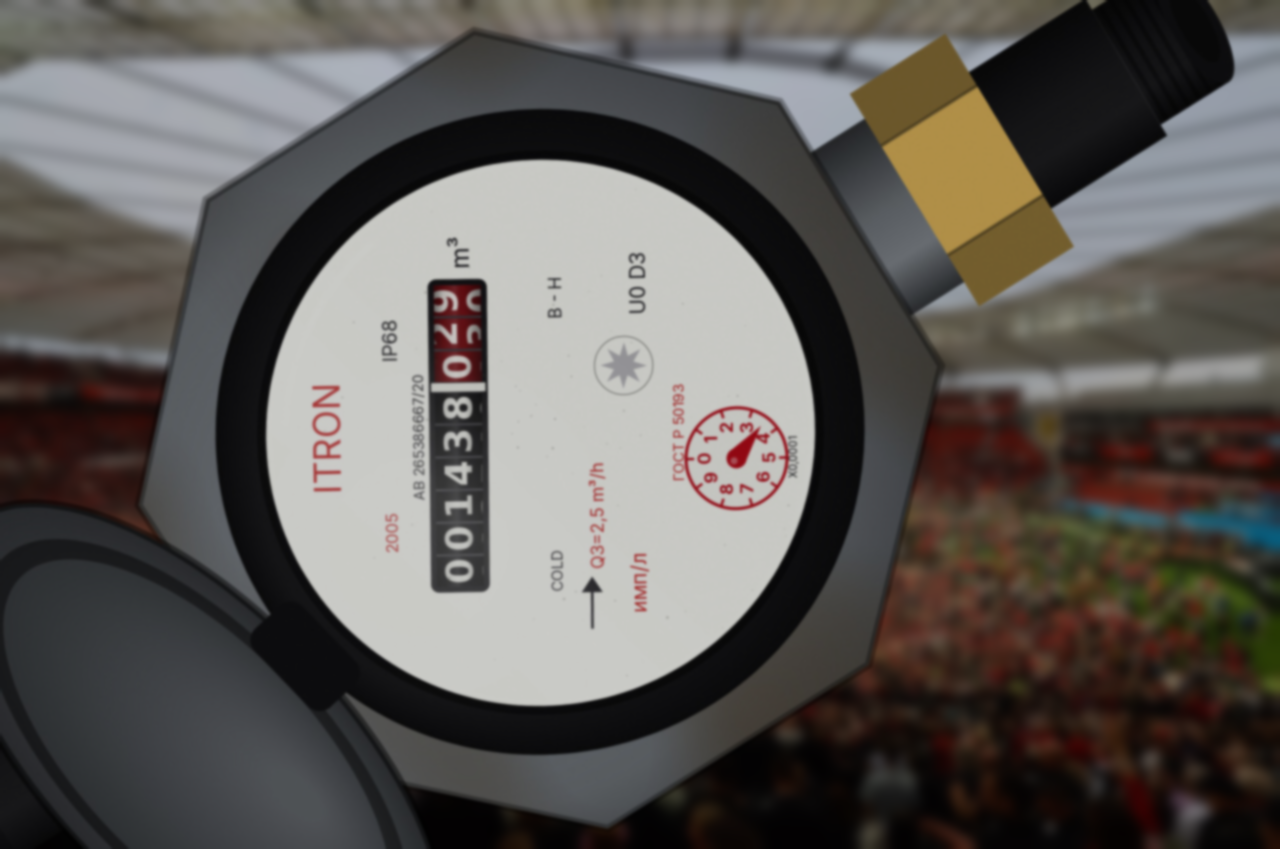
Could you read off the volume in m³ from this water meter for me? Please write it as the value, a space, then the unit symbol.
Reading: 1438.0293 m³
